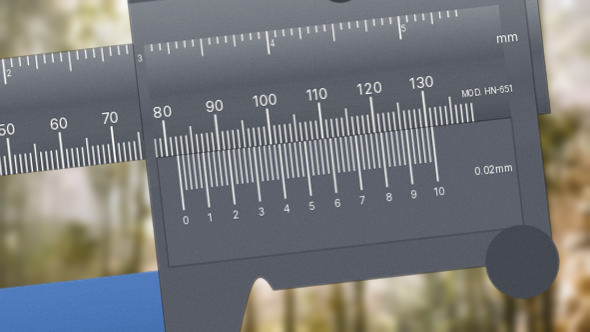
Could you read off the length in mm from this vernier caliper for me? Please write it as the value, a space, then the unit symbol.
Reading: 82.0 mm
